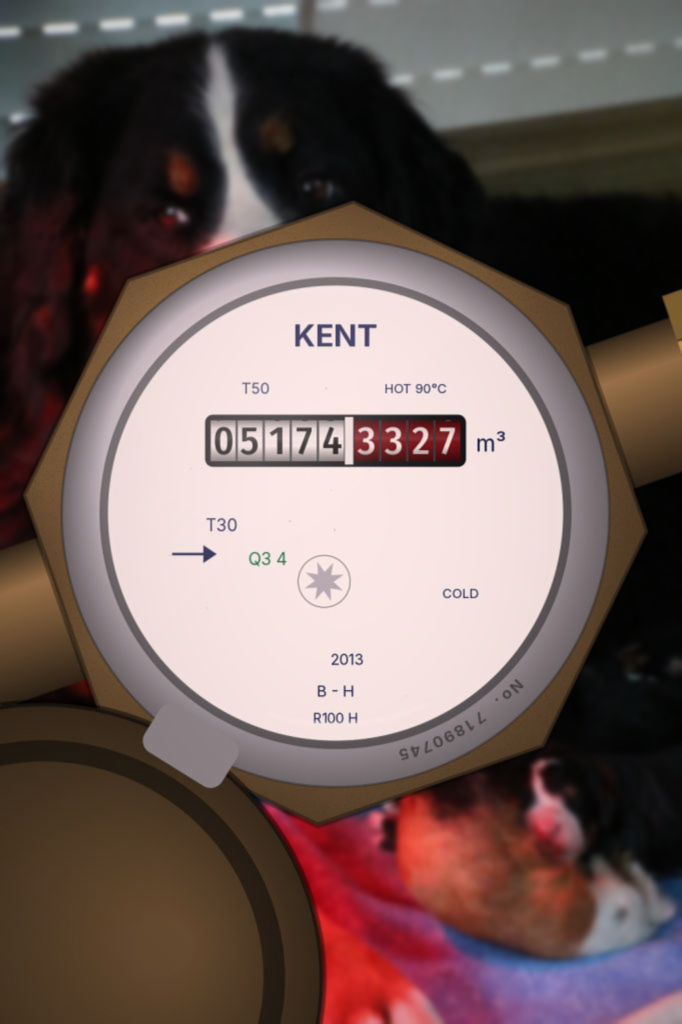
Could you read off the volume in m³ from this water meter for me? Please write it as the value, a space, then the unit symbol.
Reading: 5174.3327 m³
